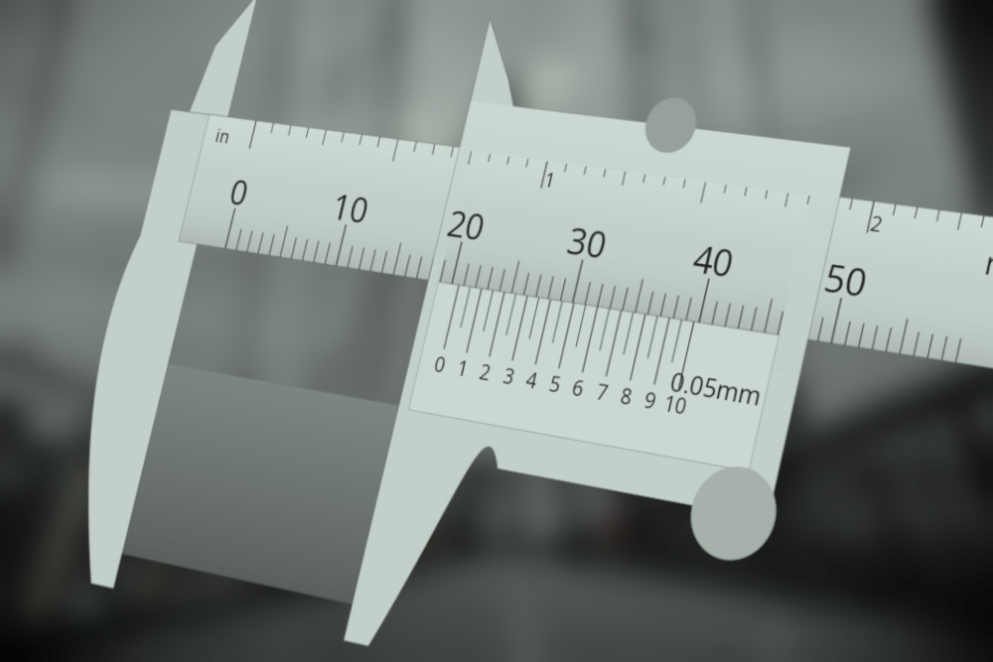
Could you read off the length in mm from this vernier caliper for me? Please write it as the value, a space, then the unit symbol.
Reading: 20.6 mm
